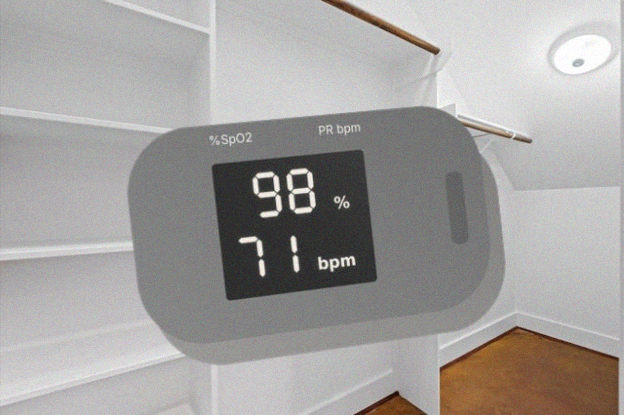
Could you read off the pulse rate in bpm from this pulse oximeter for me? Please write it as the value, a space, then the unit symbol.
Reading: 71 bpm
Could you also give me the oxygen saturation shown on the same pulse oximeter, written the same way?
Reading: 98 %
